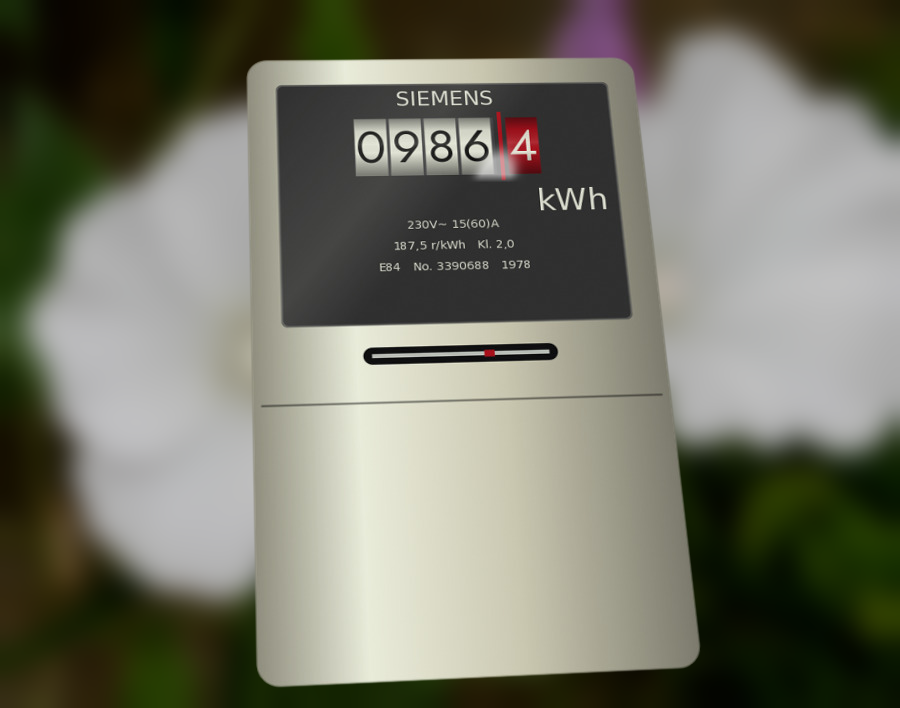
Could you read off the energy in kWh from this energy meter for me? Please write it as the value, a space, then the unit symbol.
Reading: 986.4 kWh
